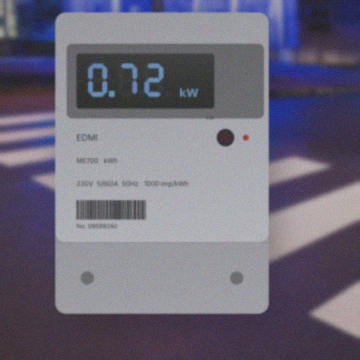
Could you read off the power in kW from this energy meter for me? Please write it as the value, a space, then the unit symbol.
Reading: 0.72 kW
